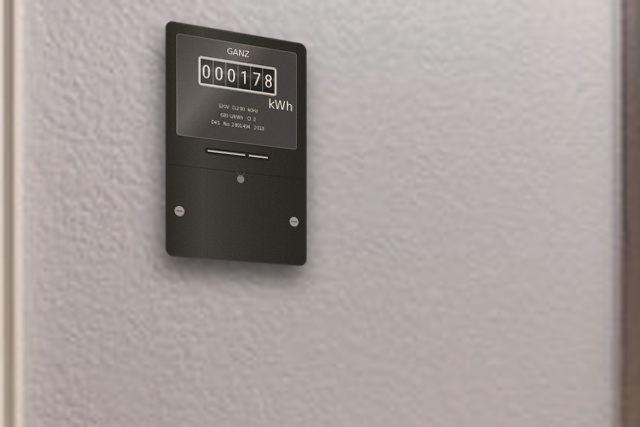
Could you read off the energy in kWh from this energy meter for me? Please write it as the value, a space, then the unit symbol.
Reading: 178 kWh
